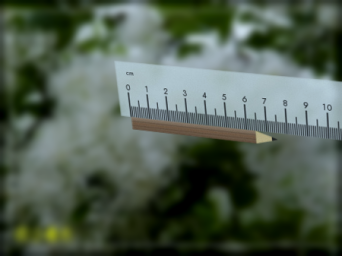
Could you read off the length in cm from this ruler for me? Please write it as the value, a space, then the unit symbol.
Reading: 7.5 cm
